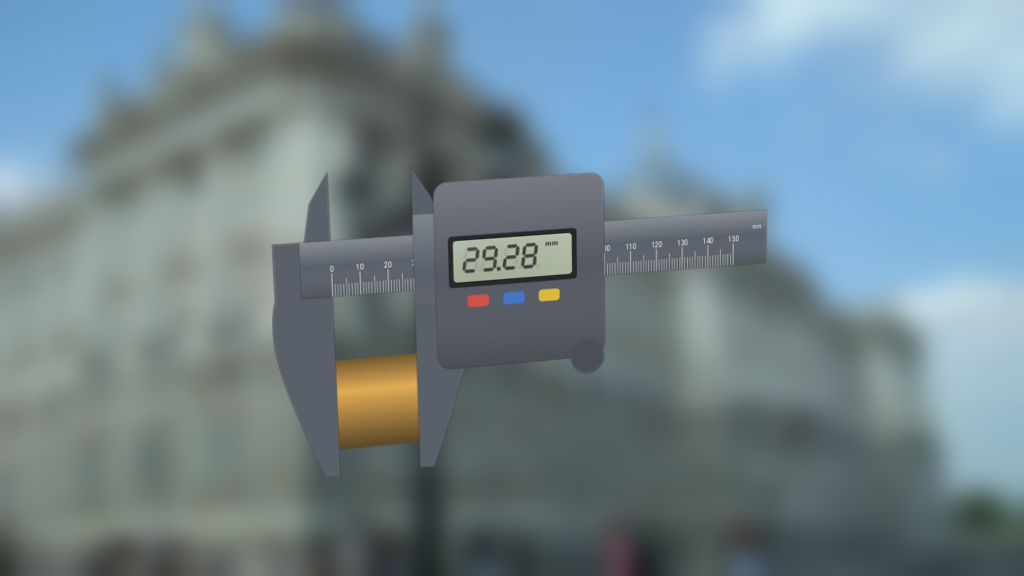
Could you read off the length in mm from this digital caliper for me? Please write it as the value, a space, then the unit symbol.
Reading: 29.28 mm
